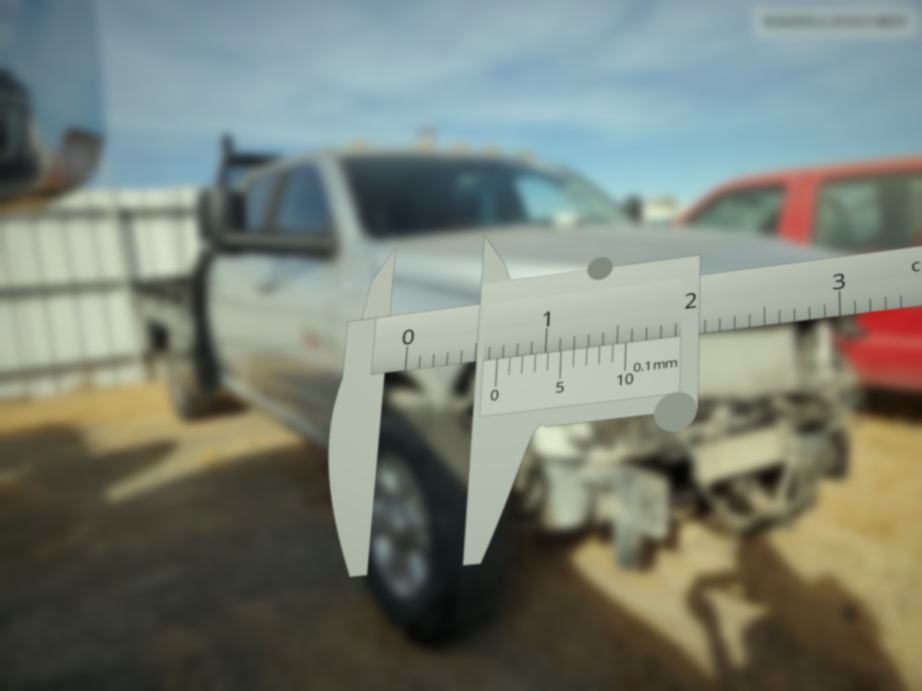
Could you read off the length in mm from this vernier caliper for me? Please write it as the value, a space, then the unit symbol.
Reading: 6.6 mm
